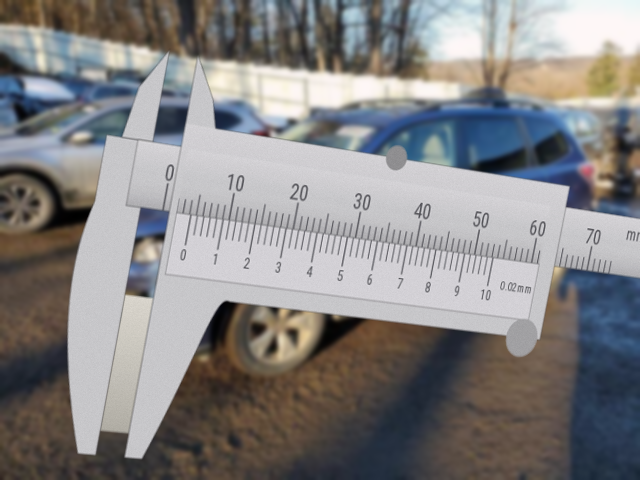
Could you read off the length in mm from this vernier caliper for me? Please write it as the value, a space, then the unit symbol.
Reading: 4.2 mm
